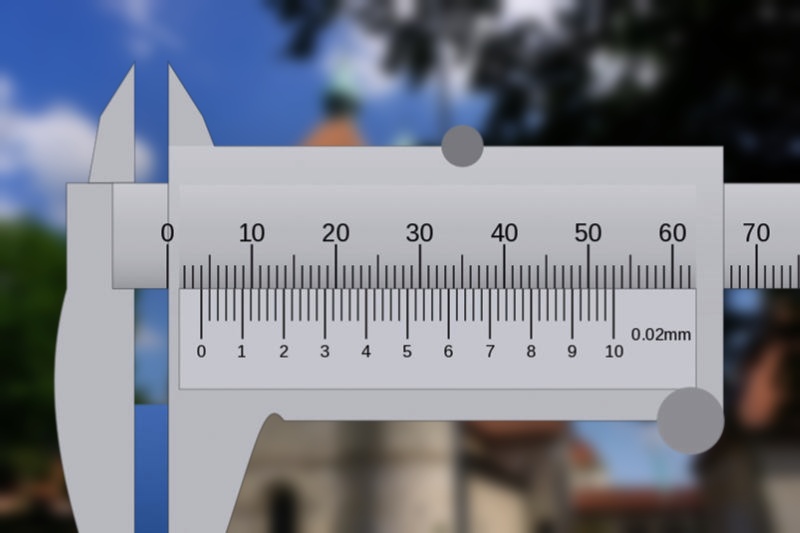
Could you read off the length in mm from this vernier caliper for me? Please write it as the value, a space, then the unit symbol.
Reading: 4.0 mm
